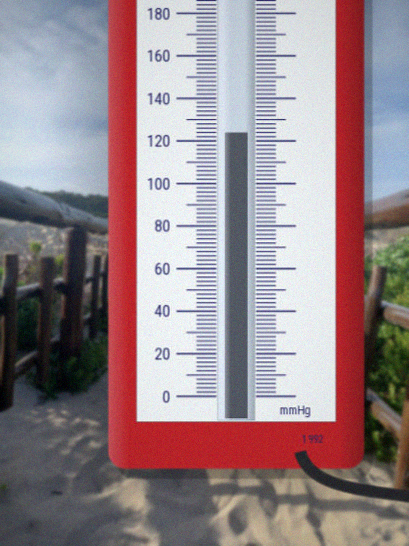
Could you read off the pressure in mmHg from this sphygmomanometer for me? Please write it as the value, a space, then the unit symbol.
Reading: 124 mmHg
